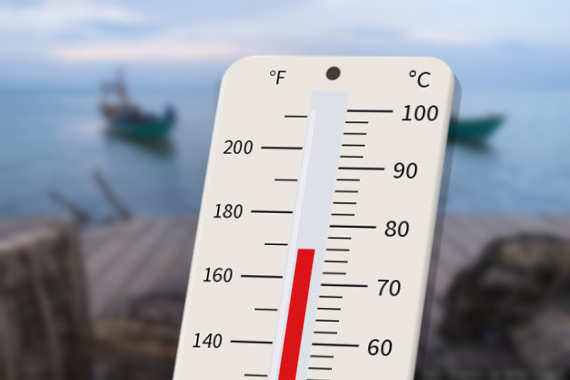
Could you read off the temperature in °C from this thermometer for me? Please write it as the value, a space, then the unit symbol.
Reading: 76 °C
